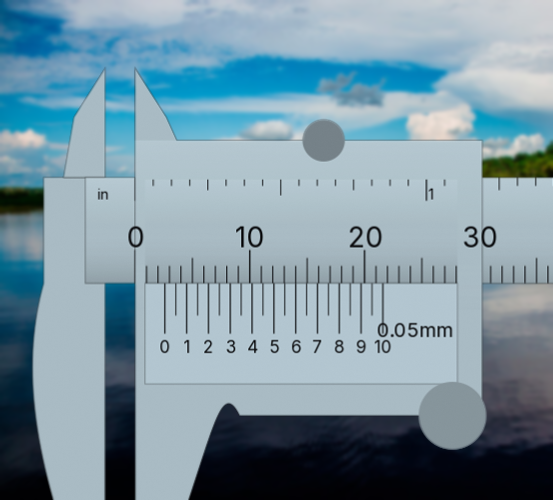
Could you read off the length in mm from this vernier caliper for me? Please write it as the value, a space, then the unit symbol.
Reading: 2.6 mm
